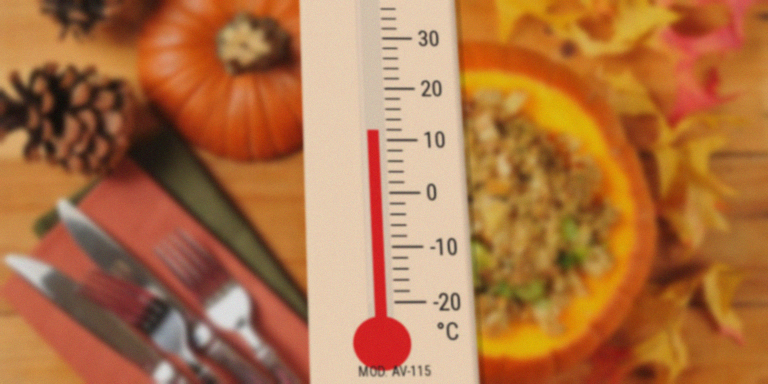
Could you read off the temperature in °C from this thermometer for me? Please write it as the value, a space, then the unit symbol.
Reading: 12 °C
